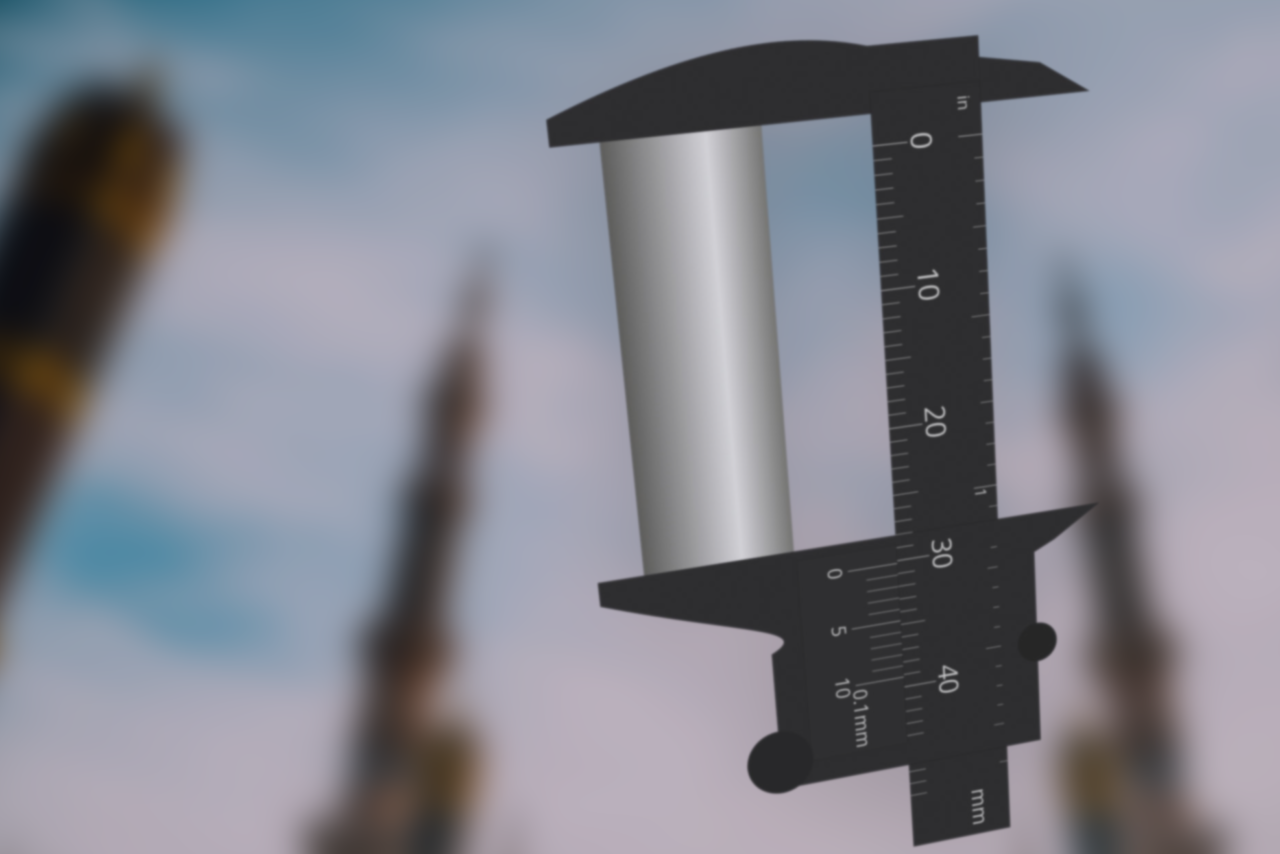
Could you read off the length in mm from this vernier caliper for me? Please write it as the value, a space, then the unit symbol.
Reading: 30.2 mm
